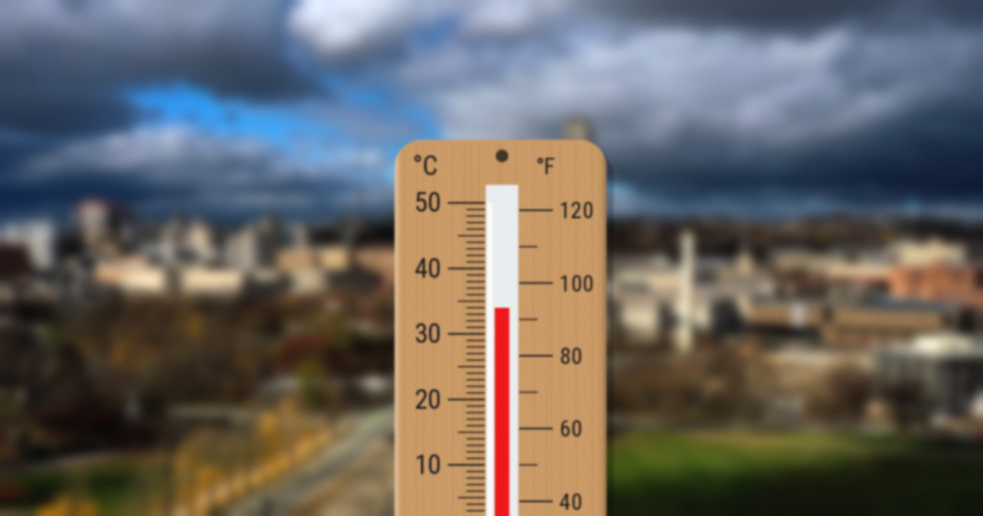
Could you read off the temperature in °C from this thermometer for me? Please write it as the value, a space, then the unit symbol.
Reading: 34 °C
